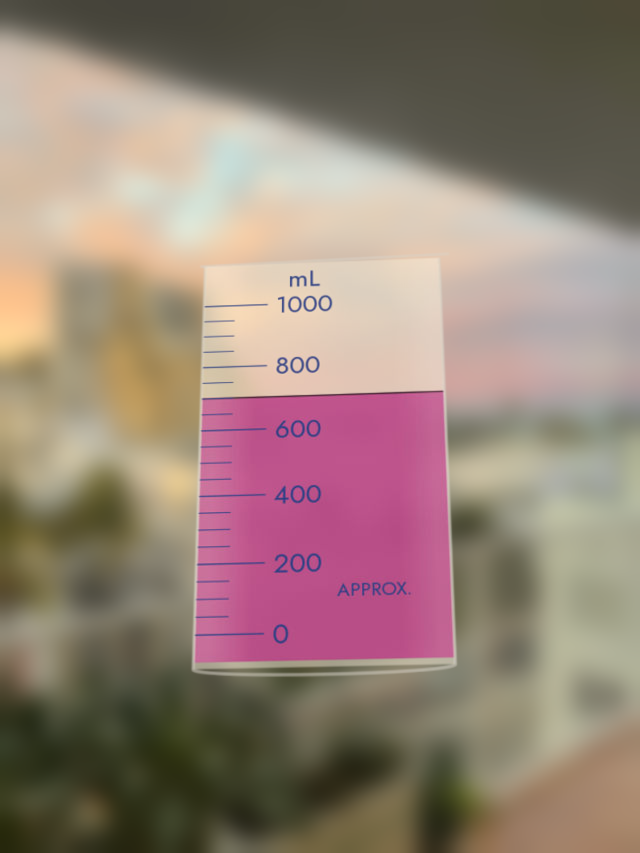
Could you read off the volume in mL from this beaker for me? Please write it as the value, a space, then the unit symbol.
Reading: 700 mL
